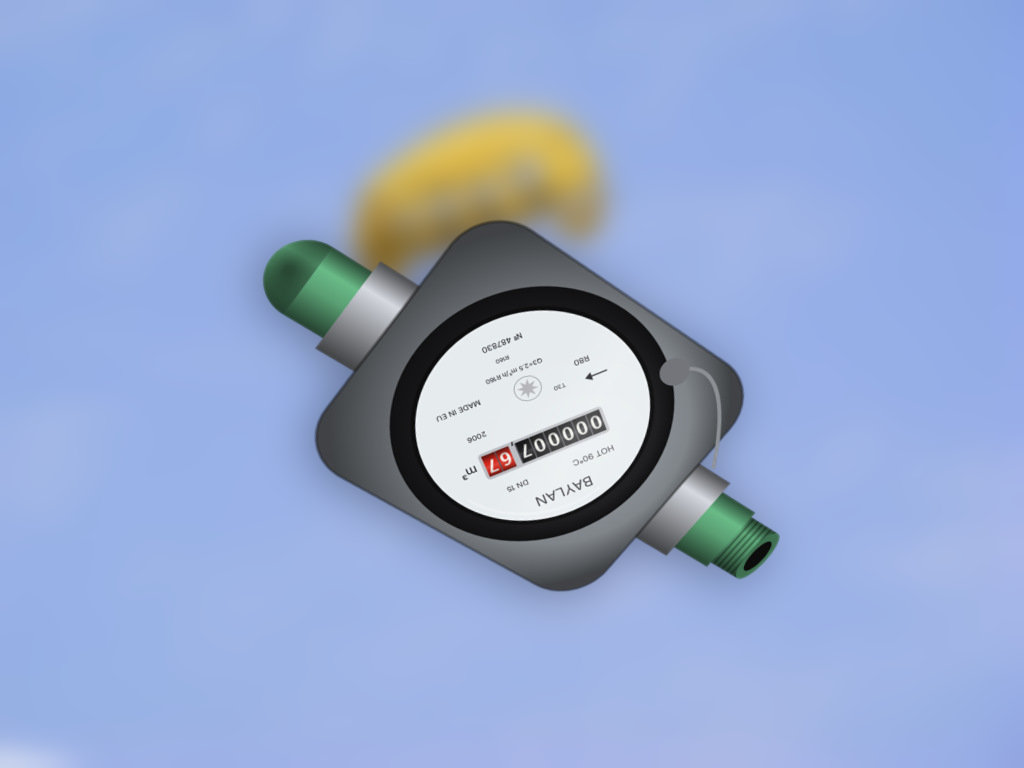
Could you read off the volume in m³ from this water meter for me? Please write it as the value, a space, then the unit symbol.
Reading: 7.67 m³
